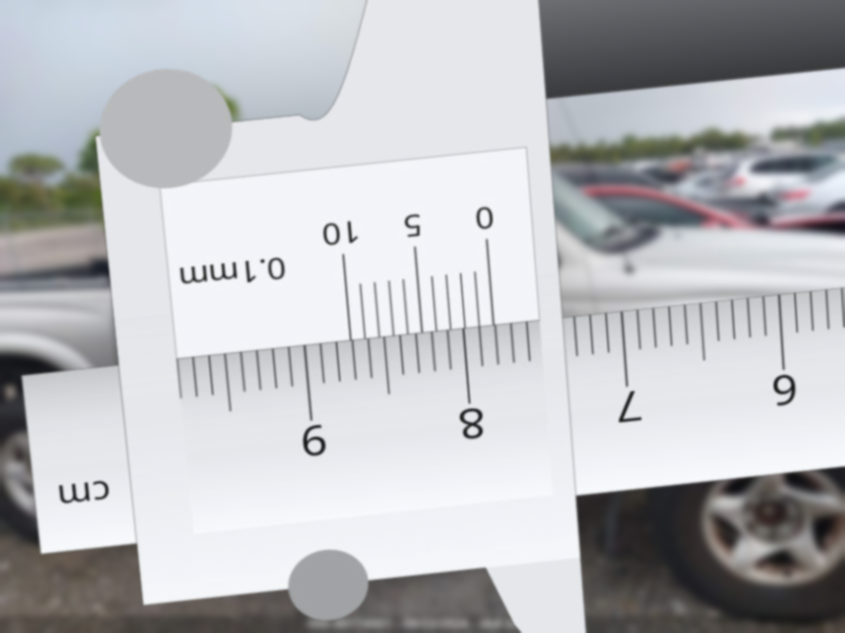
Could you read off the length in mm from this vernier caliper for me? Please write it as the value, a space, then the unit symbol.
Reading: 78.1 mm
